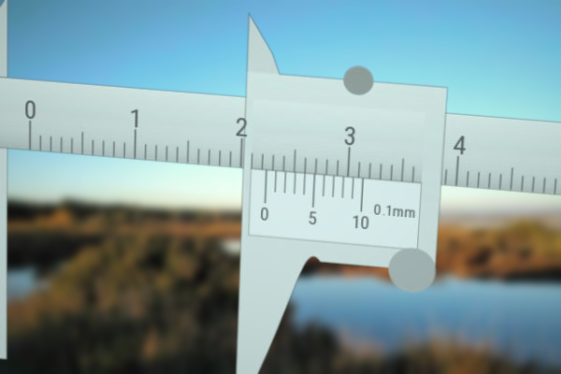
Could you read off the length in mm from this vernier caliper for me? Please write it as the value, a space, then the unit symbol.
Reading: 22.4 mm
